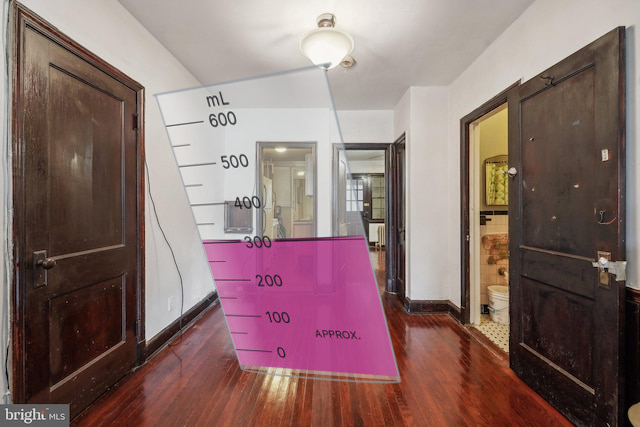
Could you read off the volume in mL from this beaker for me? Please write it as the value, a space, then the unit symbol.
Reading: 300 mL
